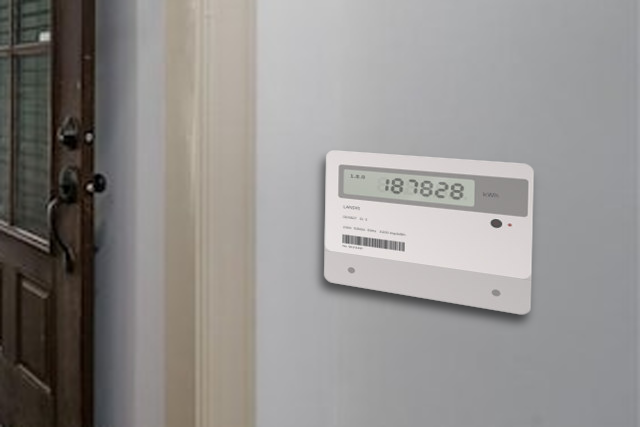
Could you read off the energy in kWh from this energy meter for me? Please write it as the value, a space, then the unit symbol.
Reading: 187828 kWh
